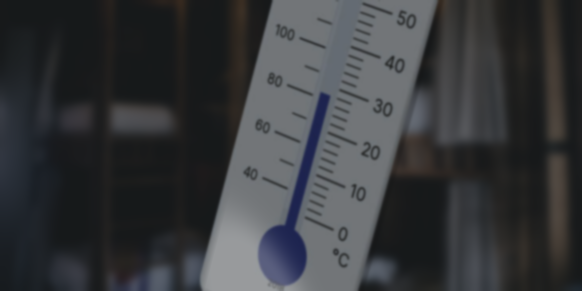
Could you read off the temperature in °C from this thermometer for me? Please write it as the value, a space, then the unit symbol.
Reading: 28 °C
